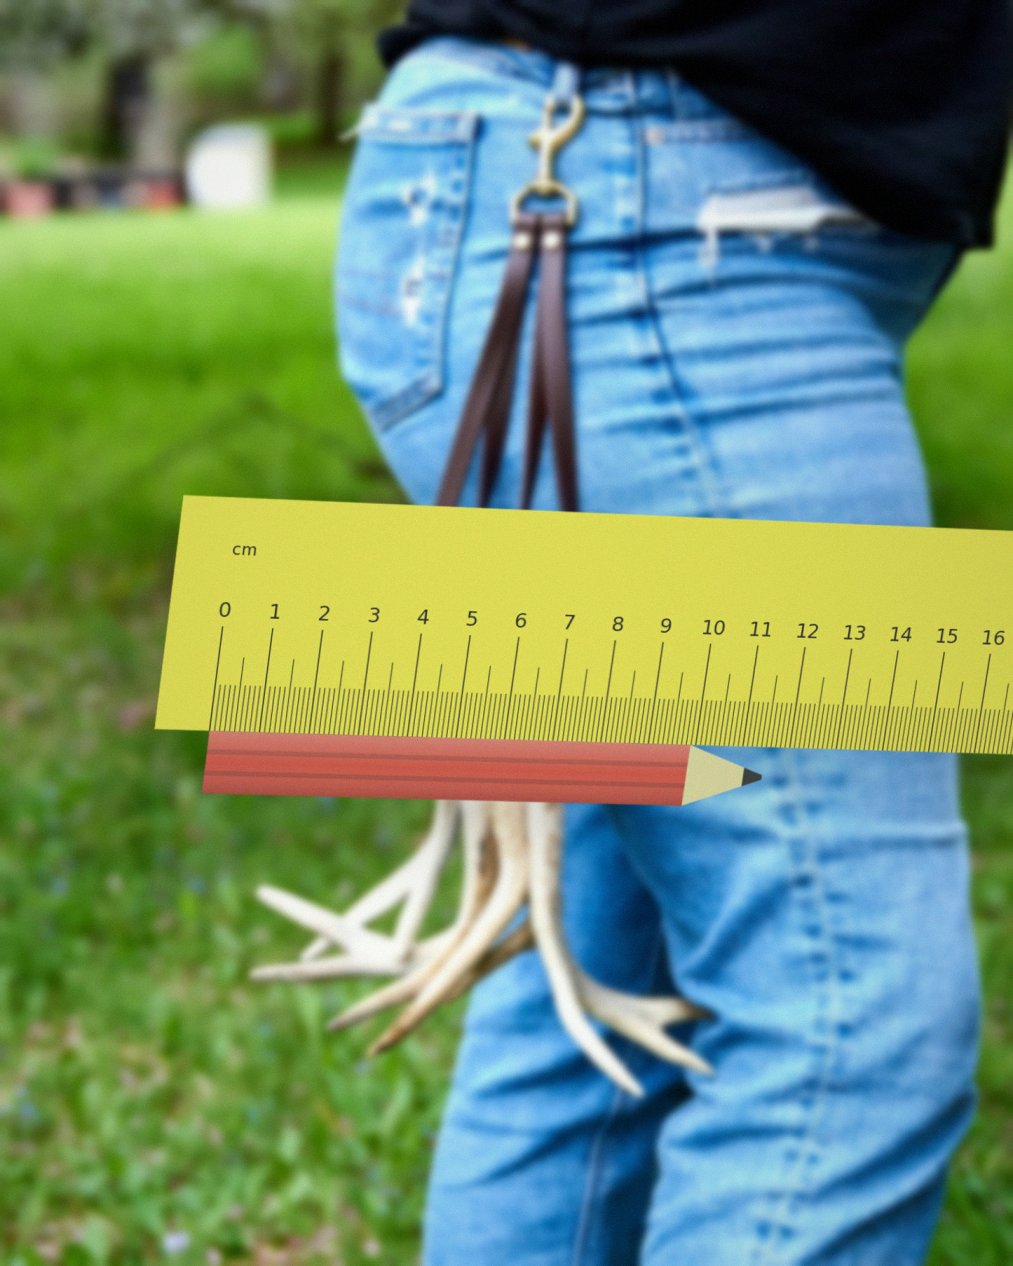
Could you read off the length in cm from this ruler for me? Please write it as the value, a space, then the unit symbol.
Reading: 11.5 cm
